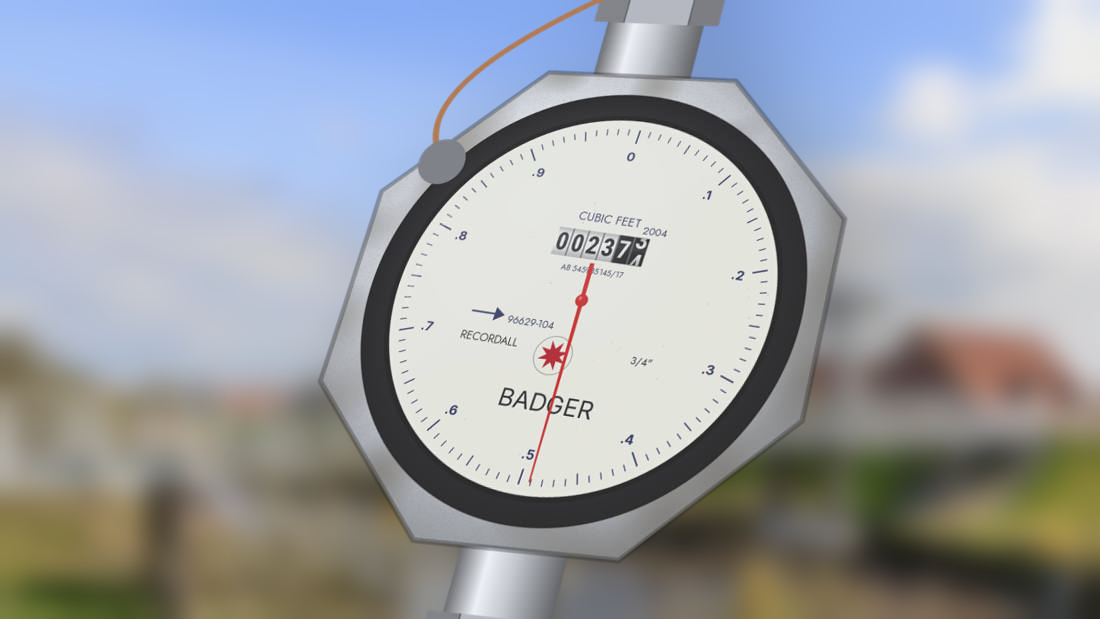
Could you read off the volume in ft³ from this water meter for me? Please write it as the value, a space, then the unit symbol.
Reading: 2373.49 ft³
